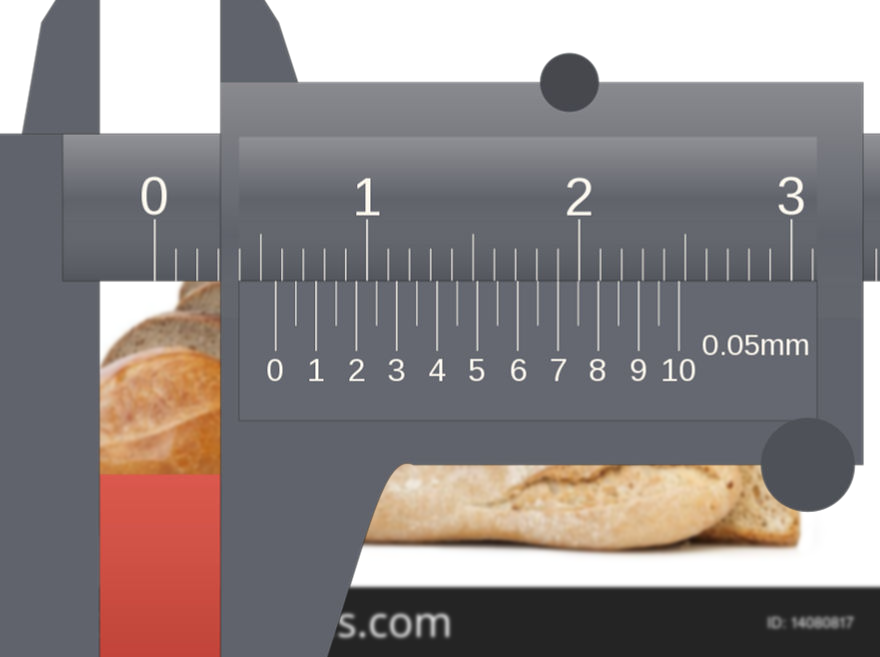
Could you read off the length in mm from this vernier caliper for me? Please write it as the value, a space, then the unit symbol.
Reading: 5.7 mm
